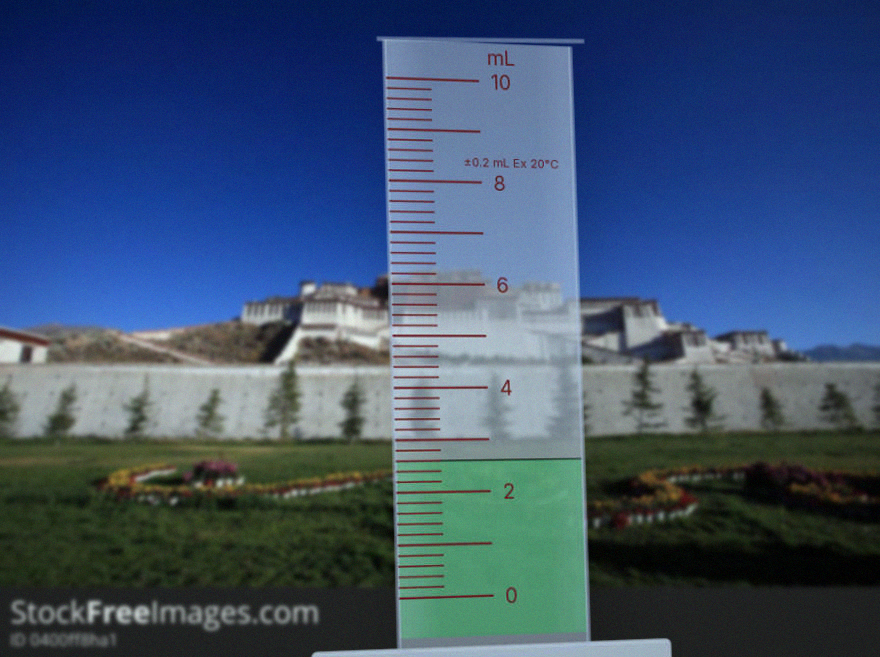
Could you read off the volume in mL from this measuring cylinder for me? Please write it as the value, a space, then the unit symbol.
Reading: 2.6 mL
